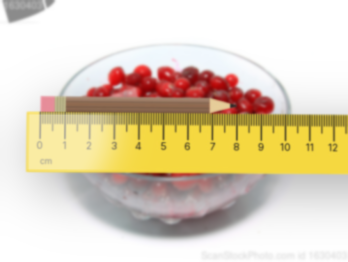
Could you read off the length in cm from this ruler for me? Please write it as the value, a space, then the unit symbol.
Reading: 8 cm
